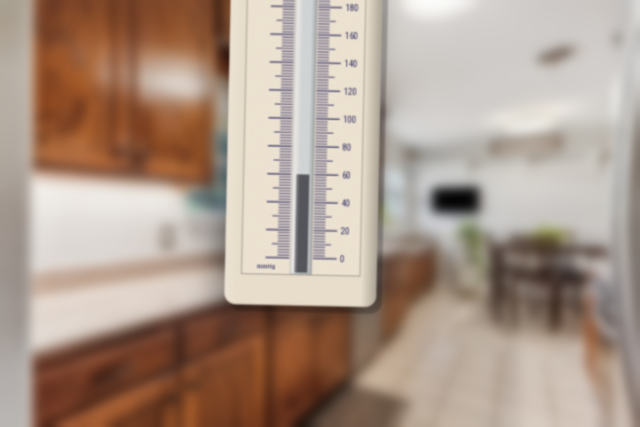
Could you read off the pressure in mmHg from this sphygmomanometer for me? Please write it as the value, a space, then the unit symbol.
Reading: 60 mmHg
